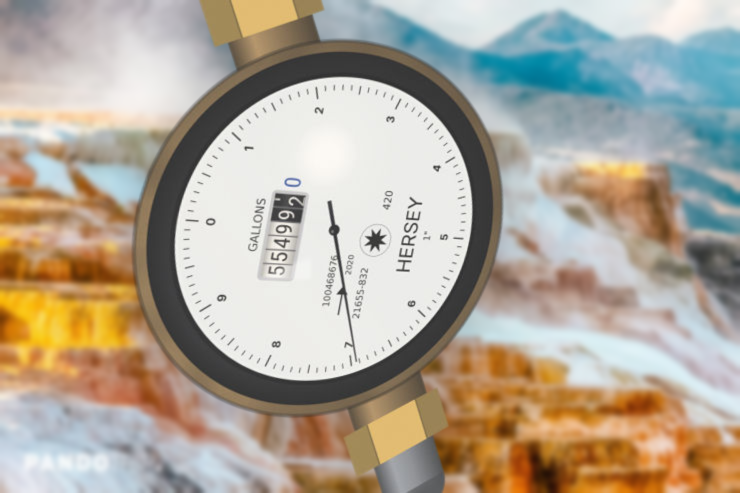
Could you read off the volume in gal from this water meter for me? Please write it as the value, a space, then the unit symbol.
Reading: 5549916.9 gal
